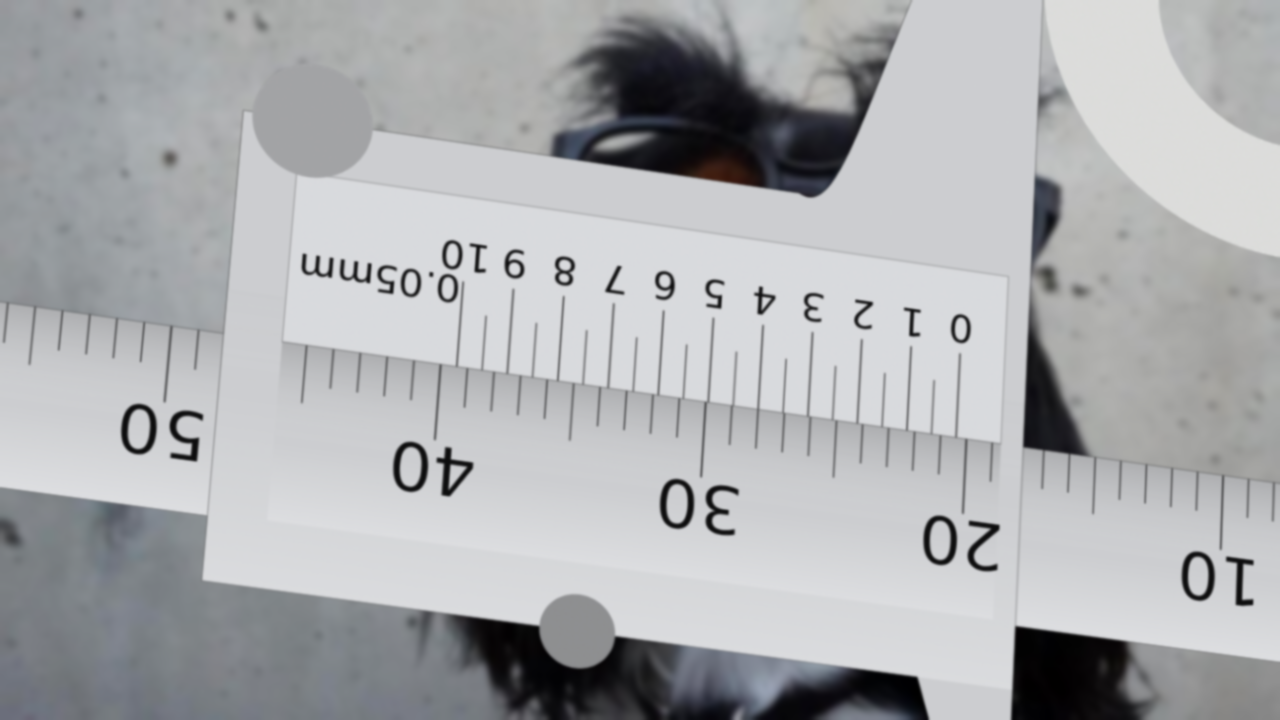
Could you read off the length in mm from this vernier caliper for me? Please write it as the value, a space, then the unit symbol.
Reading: 20.4 mm
